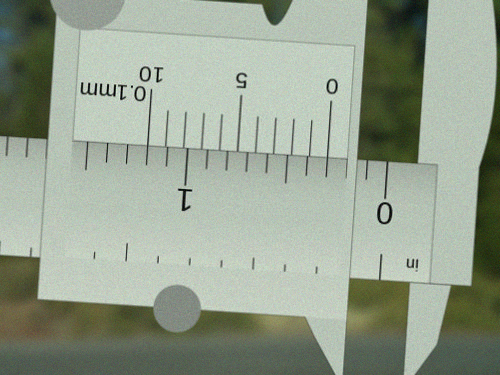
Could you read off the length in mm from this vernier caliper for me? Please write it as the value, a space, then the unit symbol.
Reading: 3.0 mm
